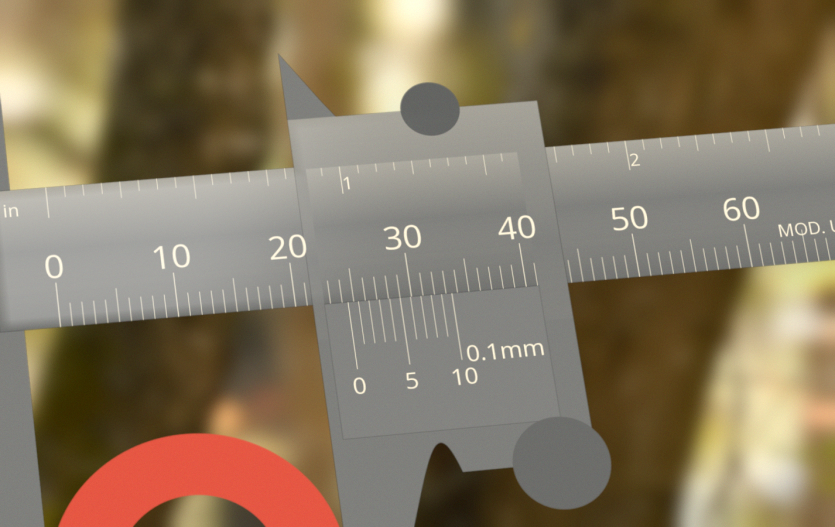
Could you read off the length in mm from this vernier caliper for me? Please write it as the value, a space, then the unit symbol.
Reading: 24.5 mm
